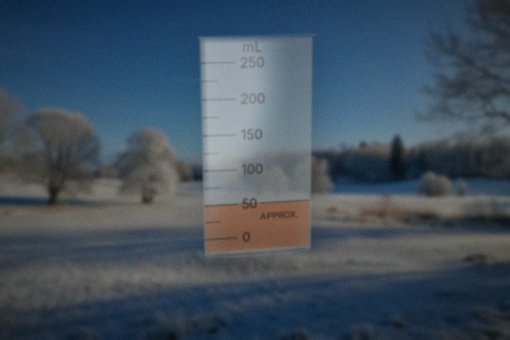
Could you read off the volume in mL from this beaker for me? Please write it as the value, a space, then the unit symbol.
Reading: 50 mL
